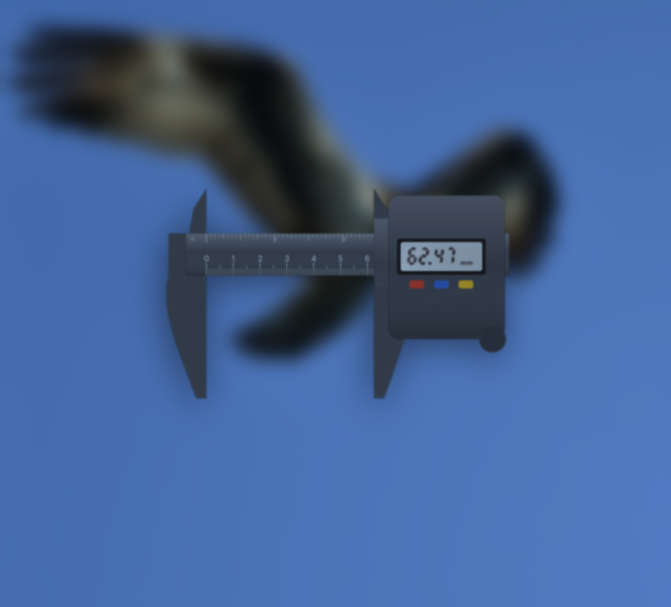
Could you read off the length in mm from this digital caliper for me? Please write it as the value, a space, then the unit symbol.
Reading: 62.47 mm
